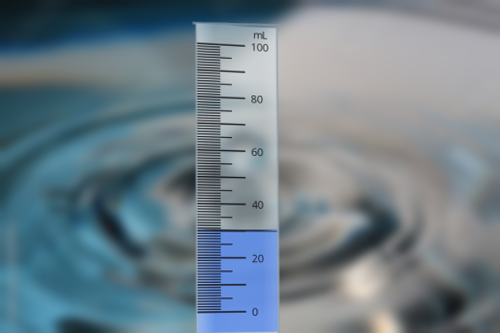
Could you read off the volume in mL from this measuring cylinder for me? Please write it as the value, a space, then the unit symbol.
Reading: 30 mL
